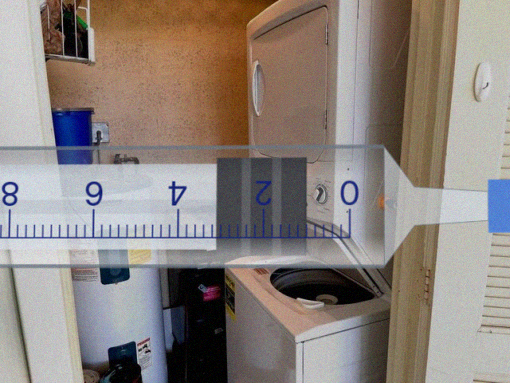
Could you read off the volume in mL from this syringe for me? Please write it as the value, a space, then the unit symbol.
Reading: 1 mL
